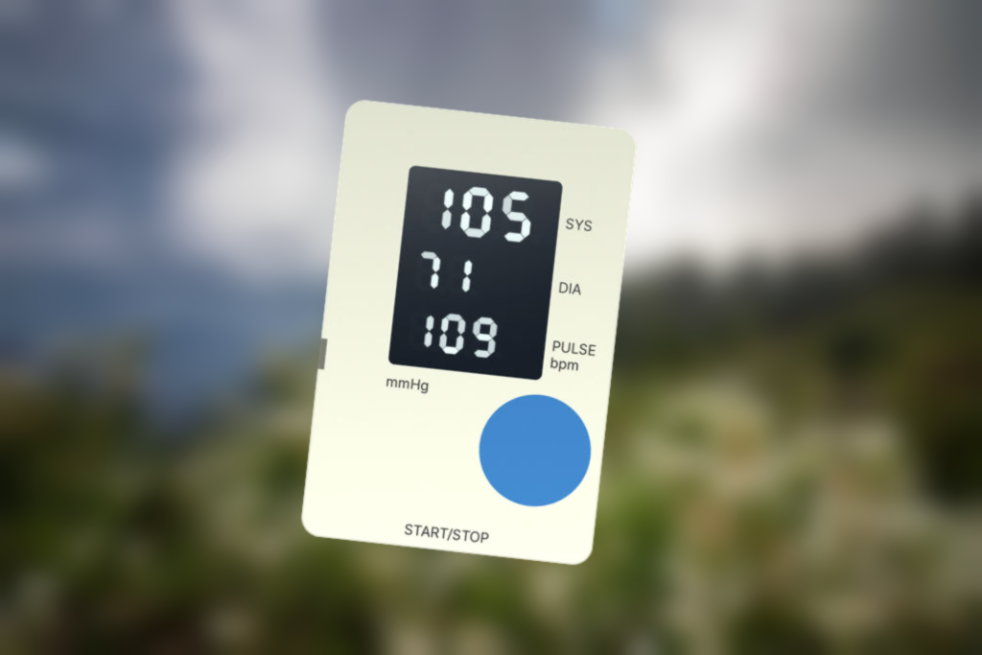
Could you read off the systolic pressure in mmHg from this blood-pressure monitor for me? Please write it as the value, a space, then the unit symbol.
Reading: 105 mmHg
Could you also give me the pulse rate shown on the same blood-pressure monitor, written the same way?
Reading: 109 bpm
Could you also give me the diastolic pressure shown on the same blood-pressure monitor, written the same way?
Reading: 71 mmHg
